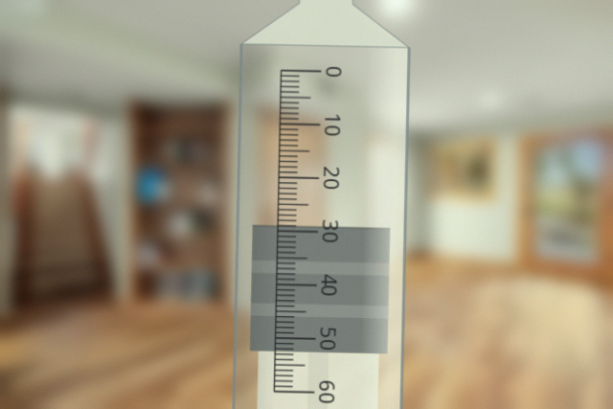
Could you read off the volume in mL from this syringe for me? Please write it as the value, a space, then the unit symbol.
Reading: 29 mL
